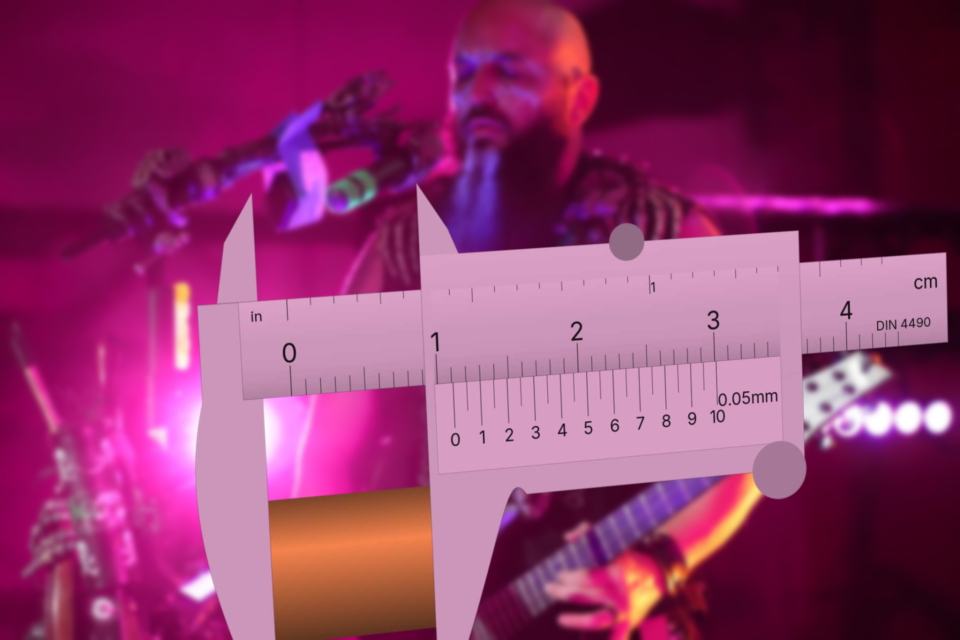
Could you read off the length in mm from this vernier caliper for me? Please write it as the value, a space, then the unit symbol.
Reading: 11.1 mm
